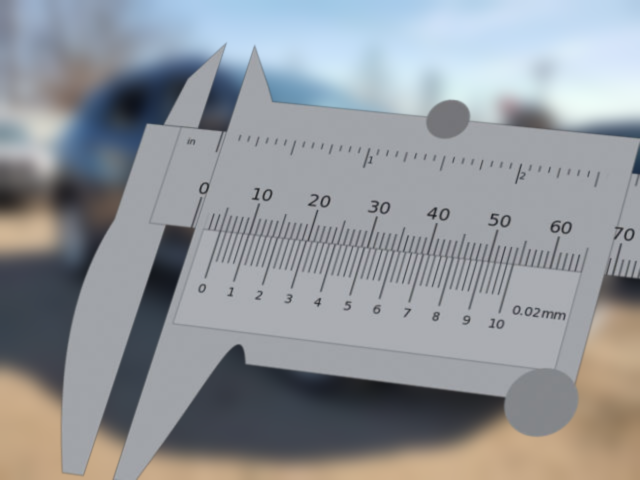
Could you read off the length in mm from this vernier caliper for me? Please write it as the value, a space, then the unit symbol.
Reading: 5.0 mm
